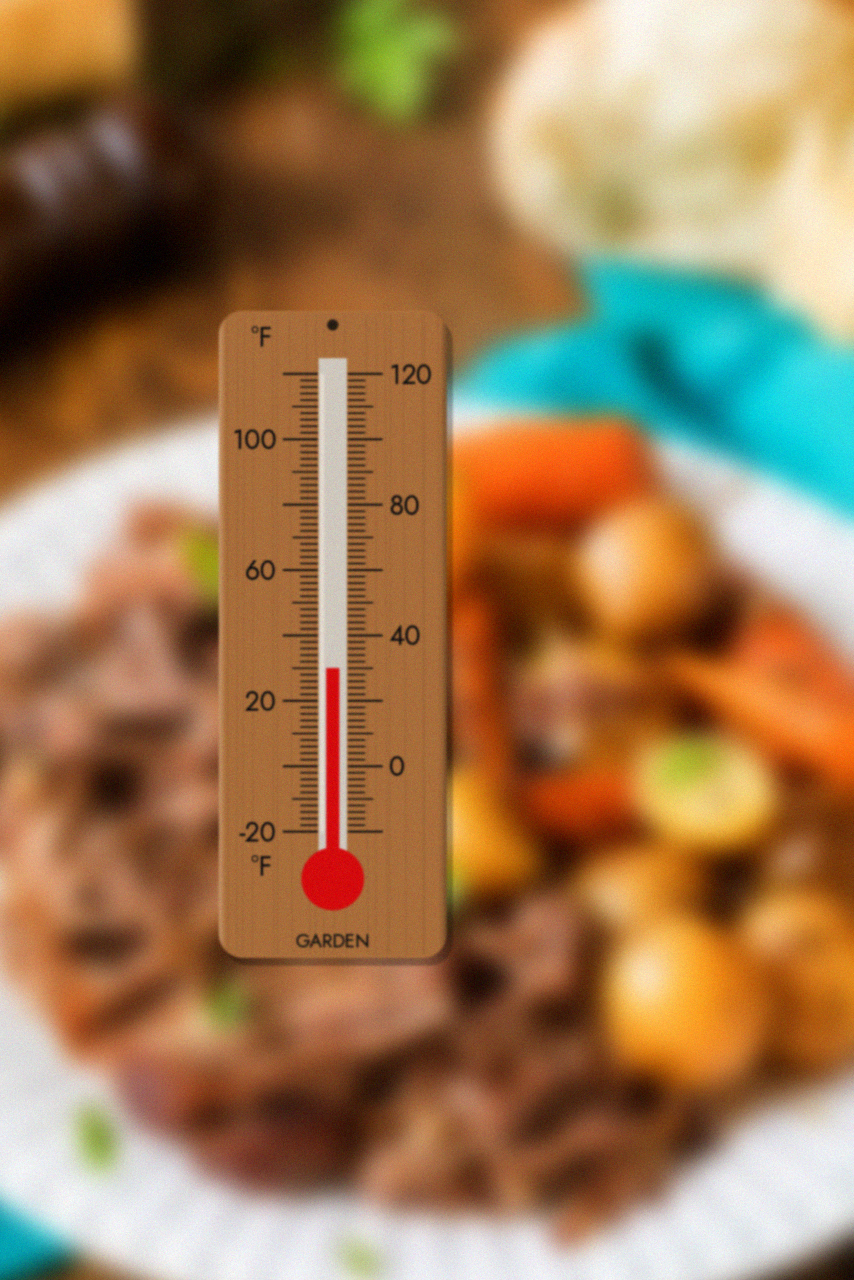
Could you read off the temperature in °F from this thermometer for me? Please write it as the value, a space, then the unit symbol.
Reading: 30 °F
